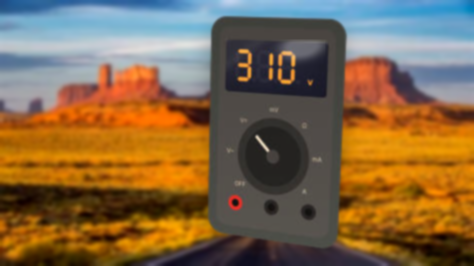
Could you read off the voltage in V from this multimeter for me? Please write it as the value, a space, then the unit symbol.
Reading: 310 V
